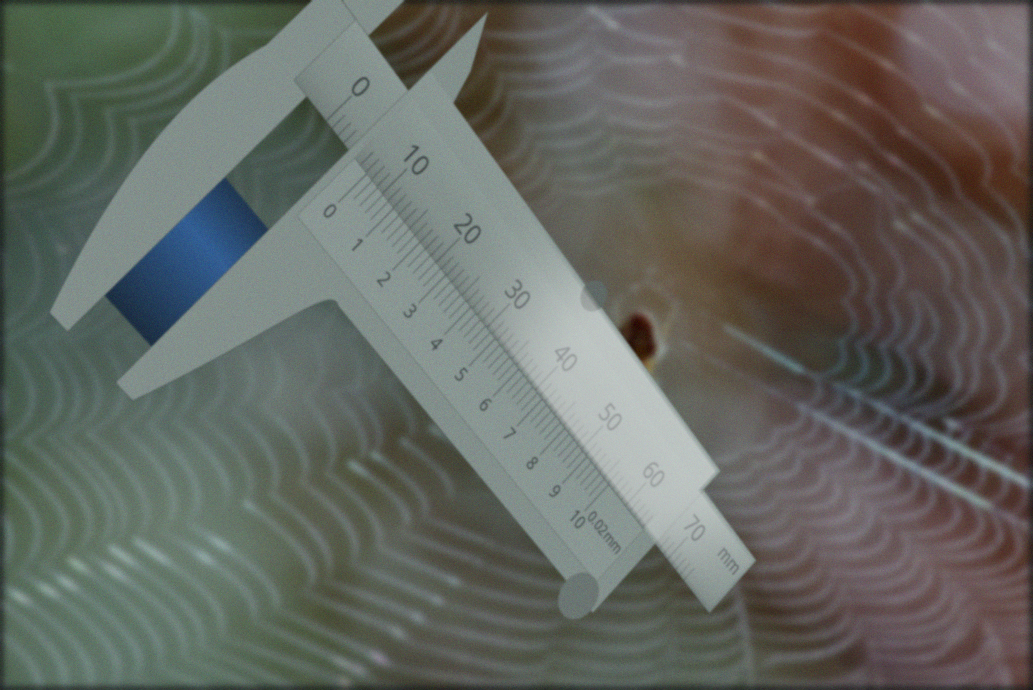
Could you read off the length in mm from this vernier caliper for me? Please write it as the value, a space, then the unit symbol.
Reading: 7.2 mm
